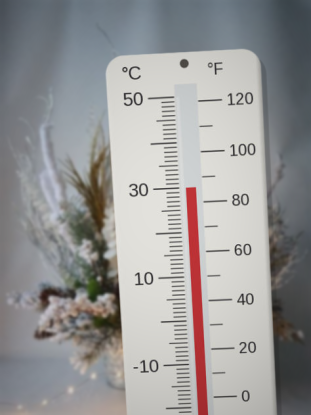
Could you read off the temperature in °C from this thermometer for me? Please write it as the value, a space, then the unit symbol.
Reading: 30 °C
